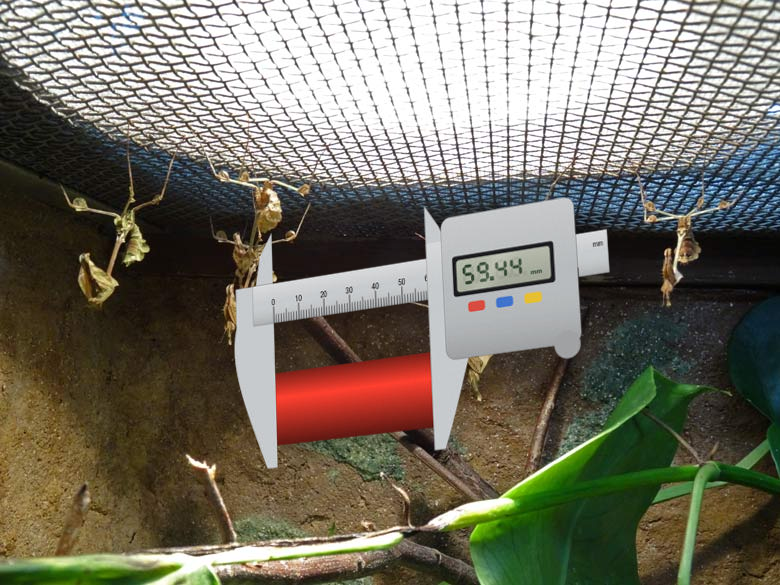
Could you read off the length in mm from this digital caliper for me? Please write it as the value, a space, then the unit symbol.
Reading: 59.44 mm
